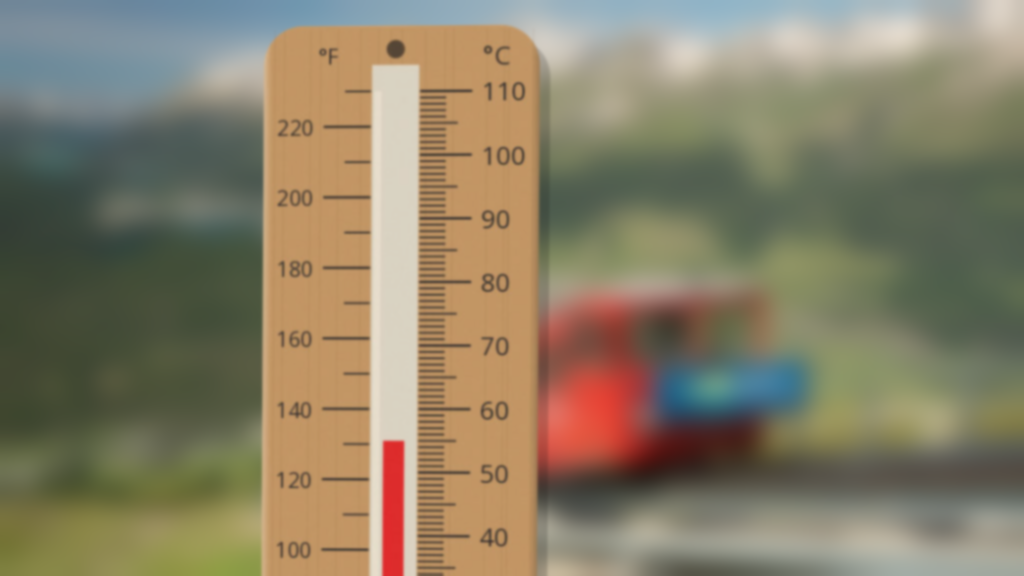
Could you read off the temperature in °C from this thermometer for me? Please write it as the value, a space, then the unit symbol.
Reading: 55 °C
